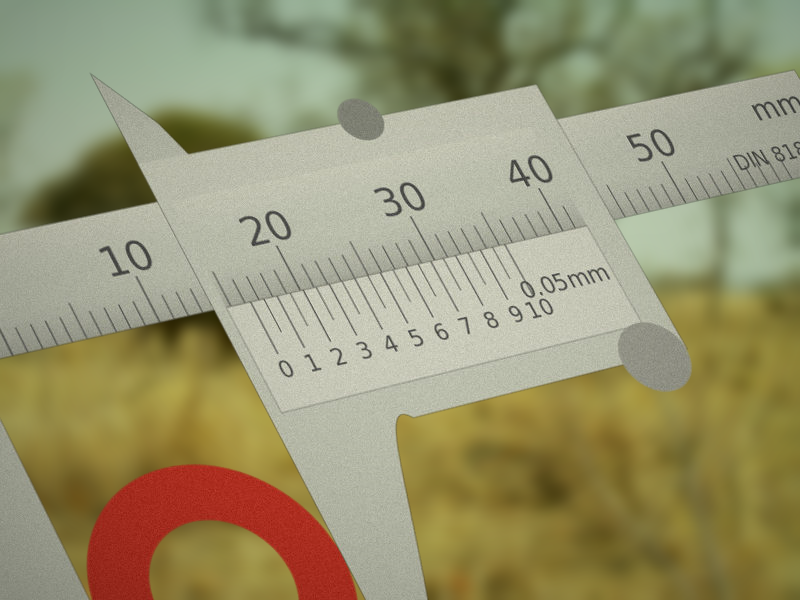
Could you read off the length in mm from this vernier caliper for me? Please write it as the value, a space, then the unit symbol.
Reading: 16.4 mm
